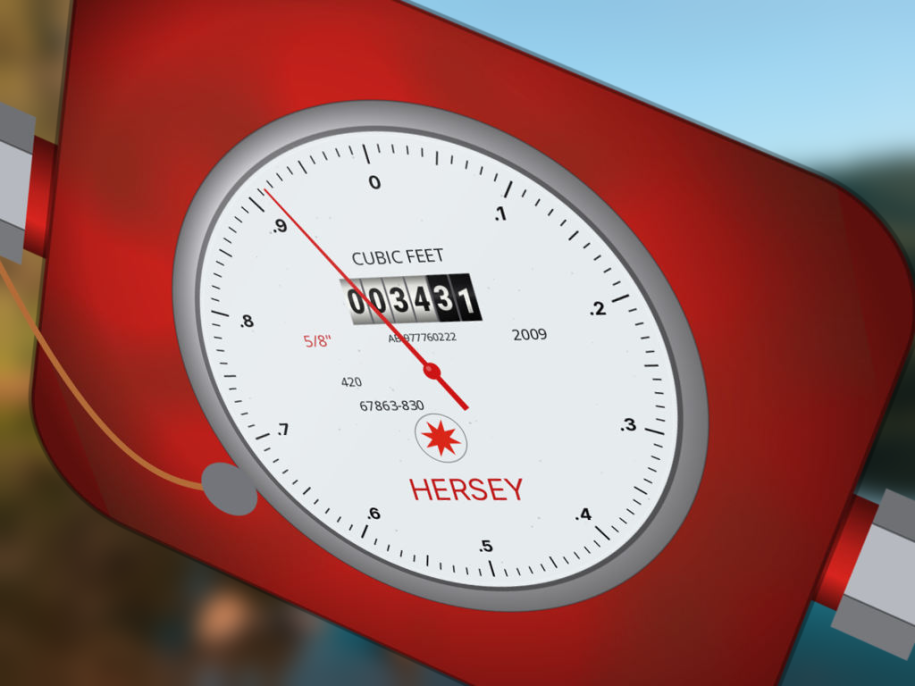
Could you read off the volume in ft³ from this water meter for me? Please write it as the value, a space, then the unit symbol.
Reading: 3430.91 ft³
